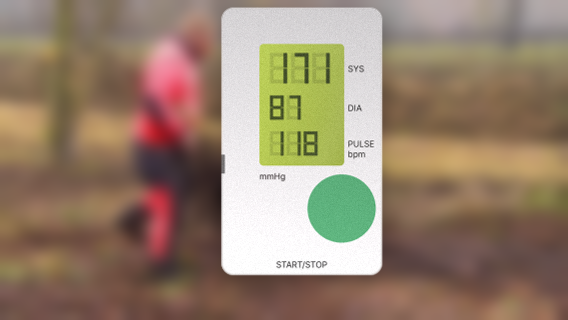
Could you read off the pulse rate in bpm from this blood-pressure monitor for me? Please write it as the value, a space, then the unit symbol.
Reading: 118 bpm
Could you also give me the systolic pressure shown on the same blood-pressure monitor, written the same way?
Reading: 171 mmHg
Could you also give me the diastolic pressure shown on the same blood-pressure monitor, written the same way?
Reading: 87 mmHg
